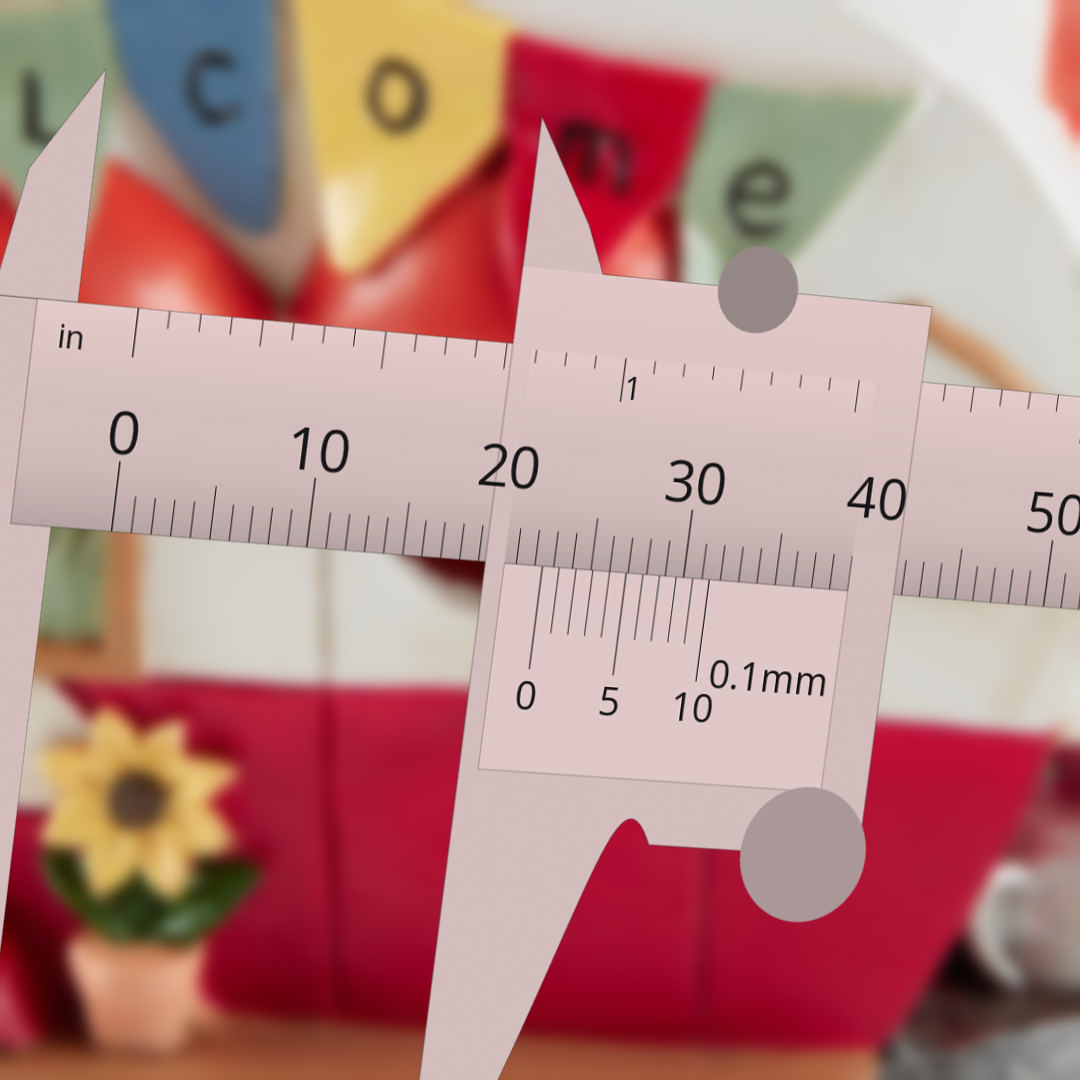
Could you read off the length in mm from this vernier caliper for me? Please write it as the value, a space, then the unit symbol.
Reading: 22.4 mm
